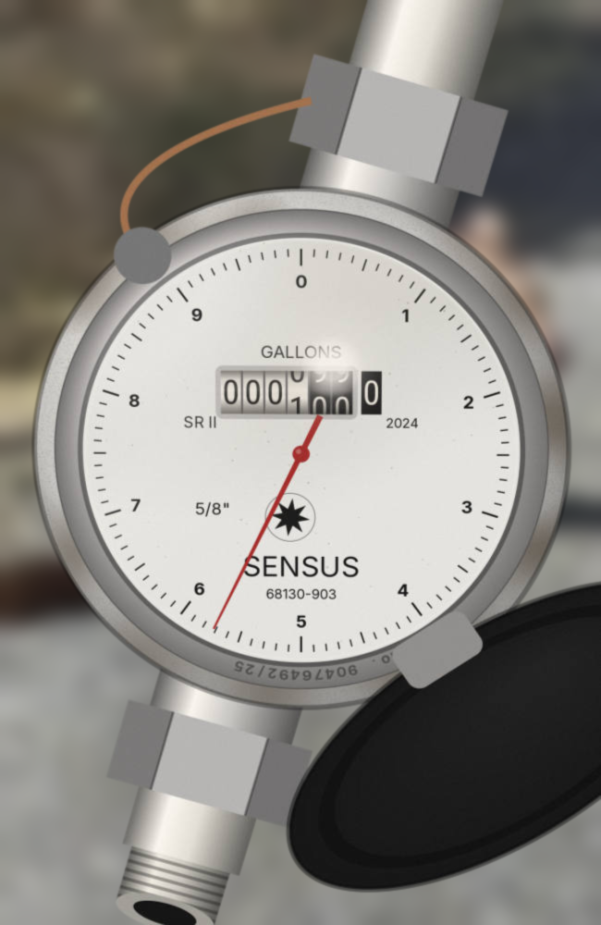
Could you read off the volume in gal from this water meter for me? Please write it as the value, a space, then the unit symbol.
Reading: 995.7 gal
